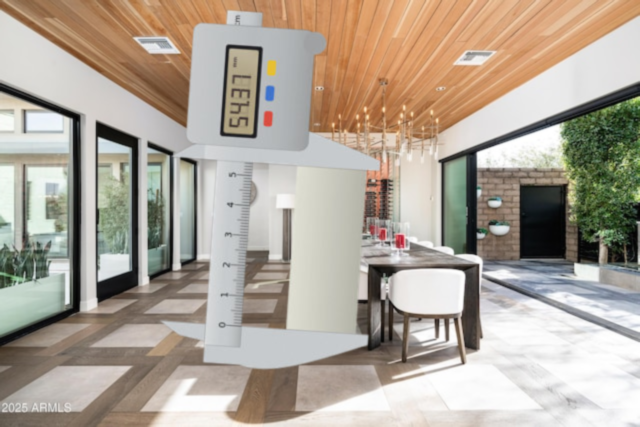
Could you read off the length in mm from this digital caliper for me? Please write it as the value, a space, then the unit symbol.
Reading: 54.37 mm
